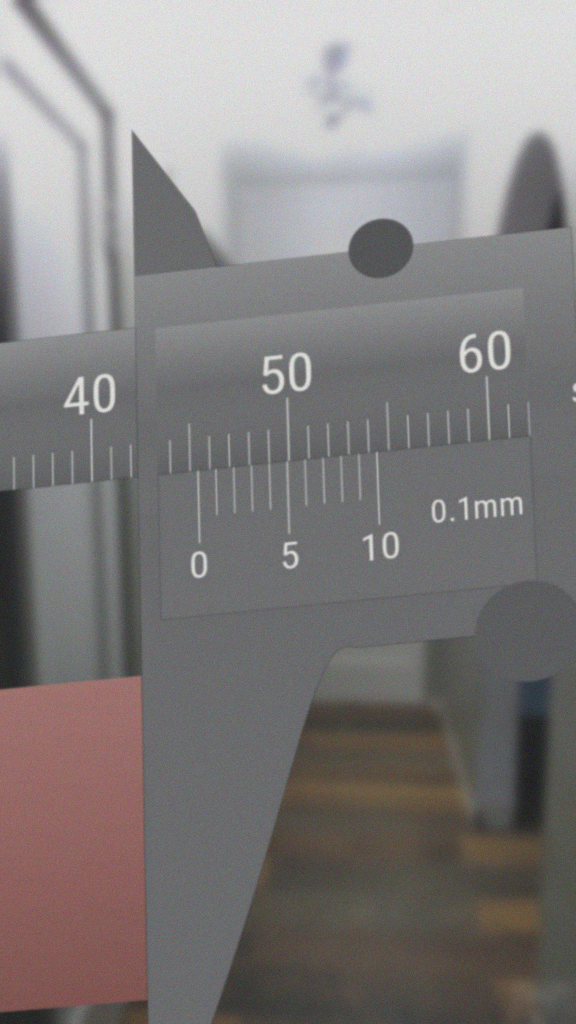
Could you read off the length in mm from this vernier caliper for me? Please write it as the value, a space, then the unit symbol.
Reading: 45.4 mm
